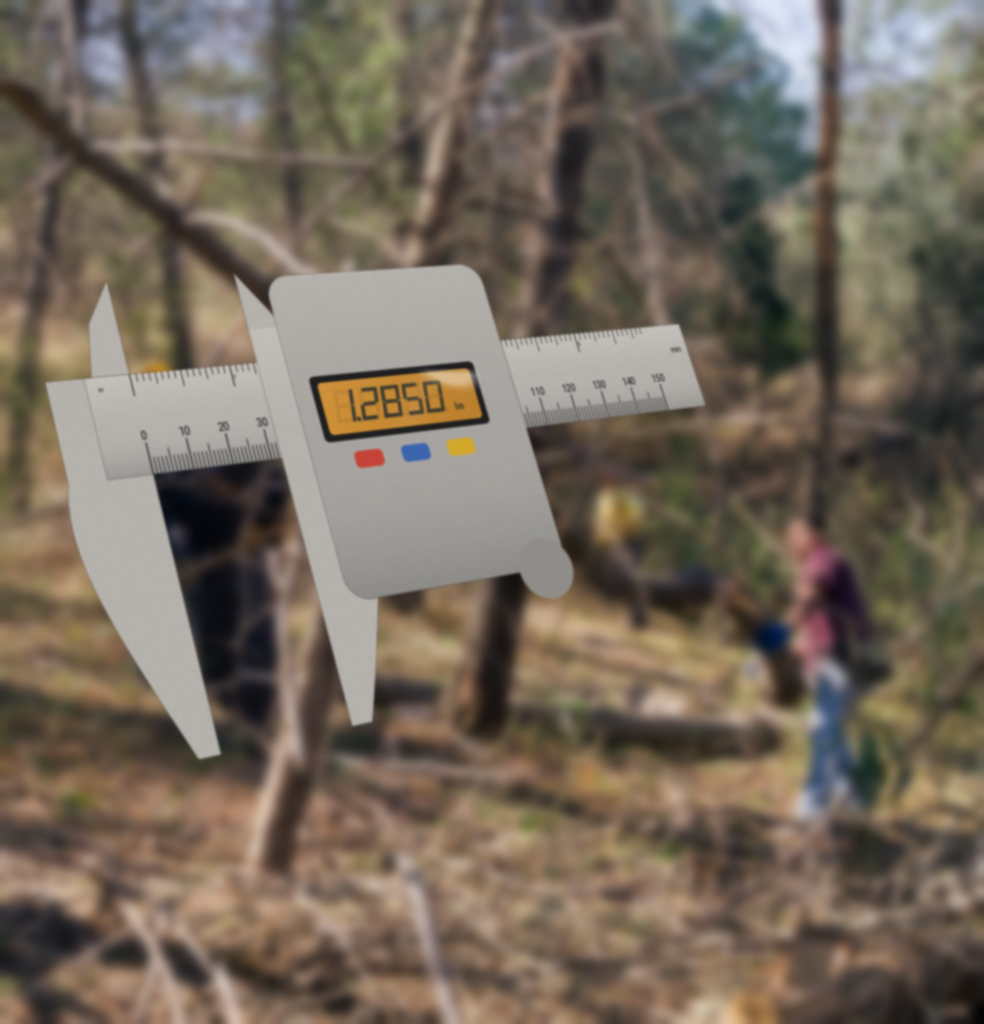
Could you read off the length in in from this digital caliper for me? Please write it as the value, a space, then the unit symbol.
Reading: 1.2850 in
